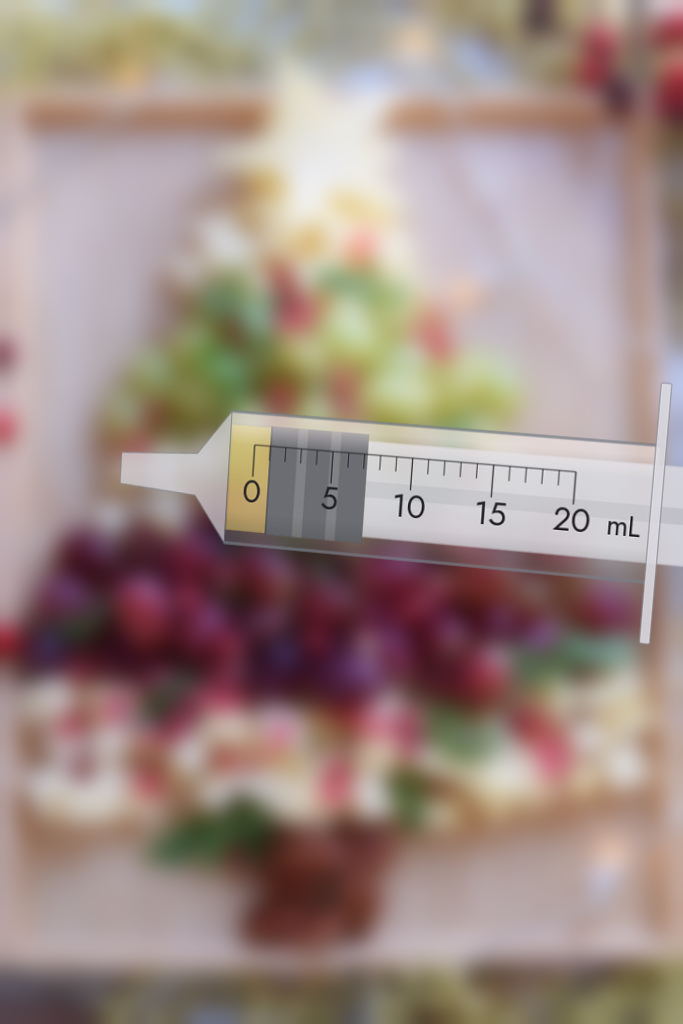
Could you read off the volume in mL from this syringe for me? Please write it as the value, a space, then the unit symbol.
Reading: 1 mL
